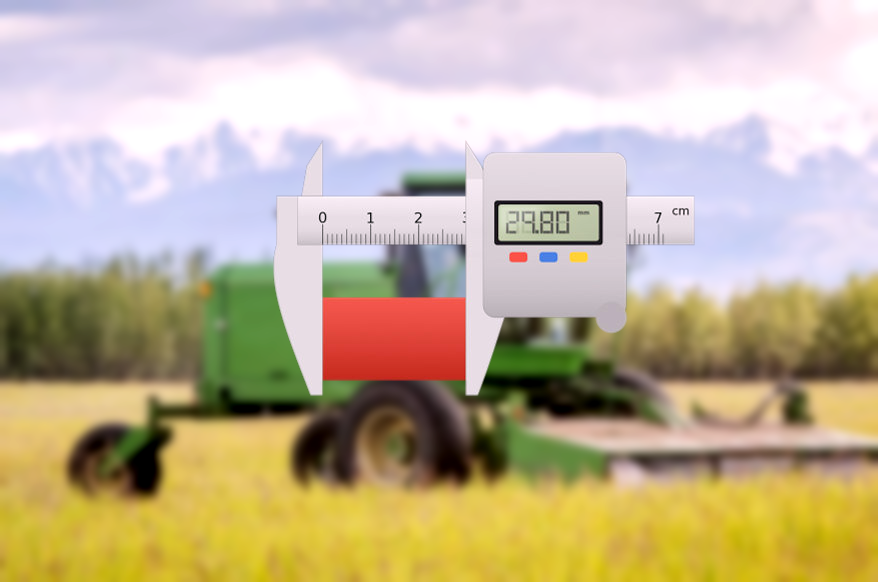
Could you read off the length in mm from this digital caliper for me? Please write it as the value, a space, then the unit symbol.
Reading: 29.80 mm
